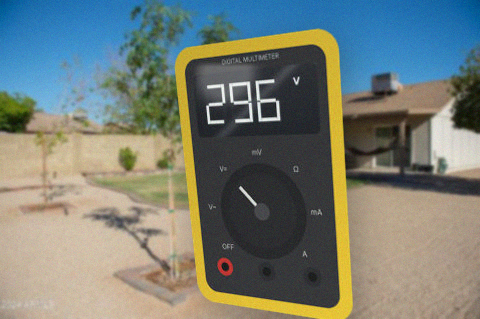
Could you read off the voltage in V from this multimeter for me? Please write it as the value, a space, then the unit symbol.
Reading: 296 V
